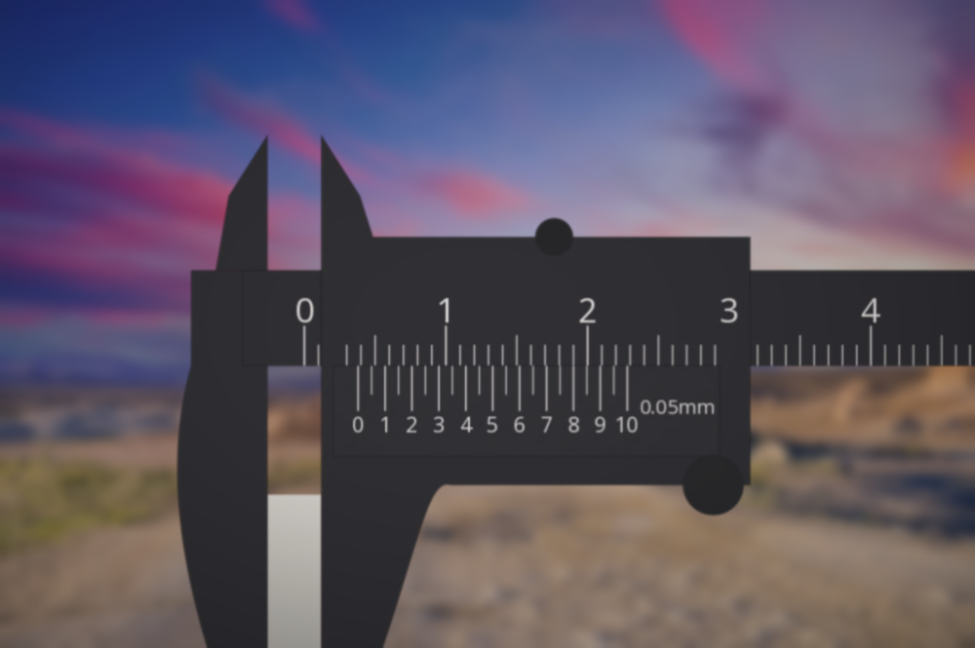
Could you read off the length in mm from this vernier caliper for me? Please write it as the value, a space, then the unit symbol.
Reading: 3.8 mm
